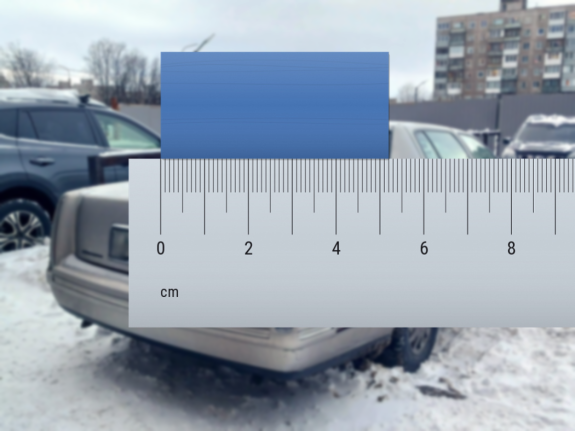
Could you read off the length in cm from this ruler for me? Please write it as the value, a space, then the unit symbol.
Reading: 5.2 cm
